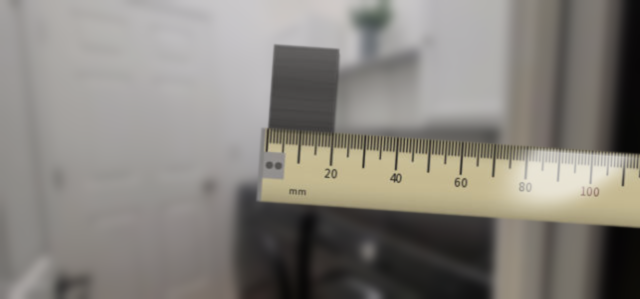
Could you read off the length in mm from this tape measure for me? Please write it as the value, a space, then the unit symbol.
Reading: 20 mm
